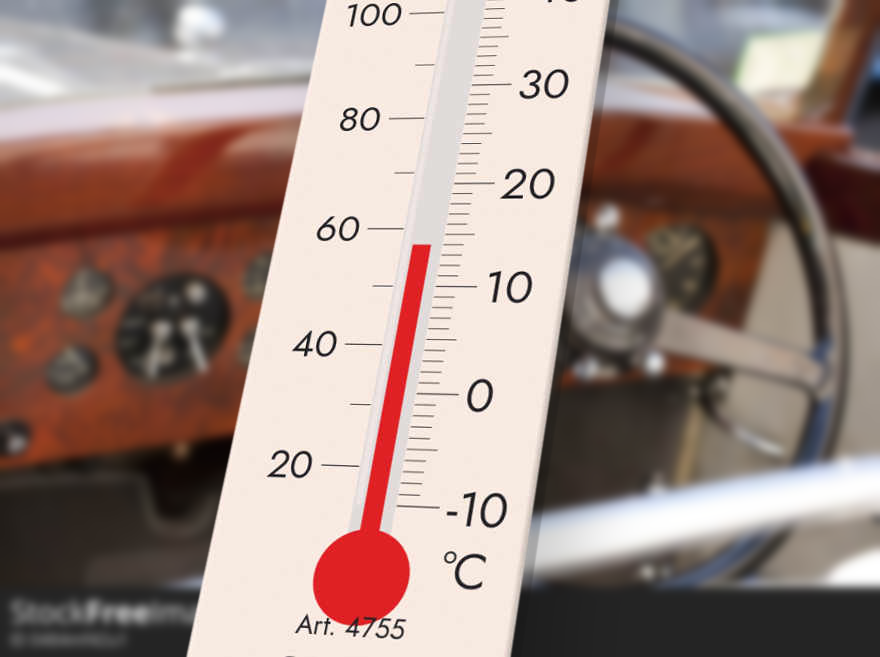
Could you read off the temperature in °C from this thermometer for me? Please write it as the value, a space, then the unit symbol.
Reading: 14 °C
